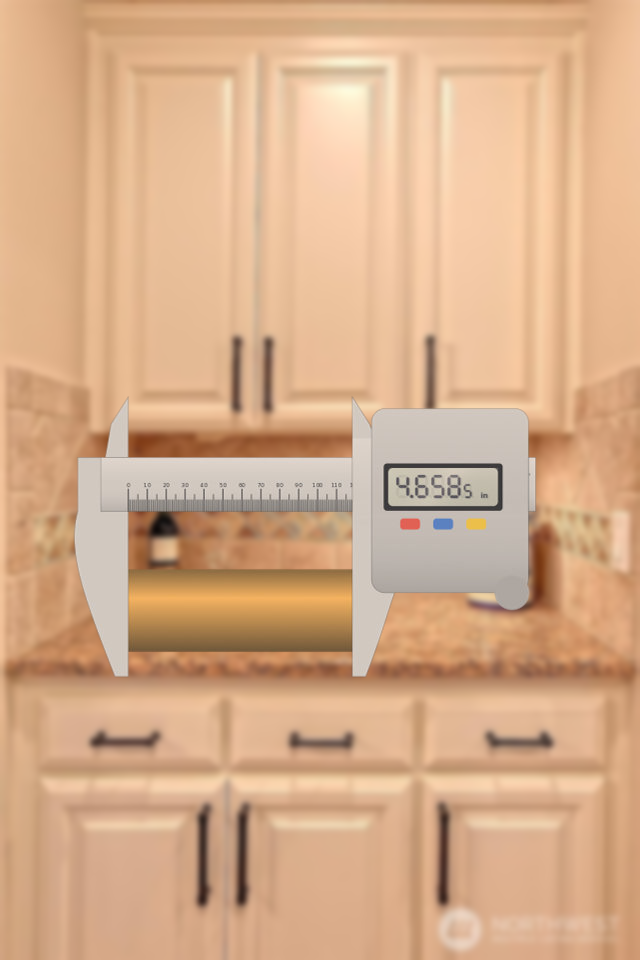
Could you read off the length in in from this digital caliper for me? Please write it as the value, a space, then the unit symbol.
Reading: 4.6585 in
